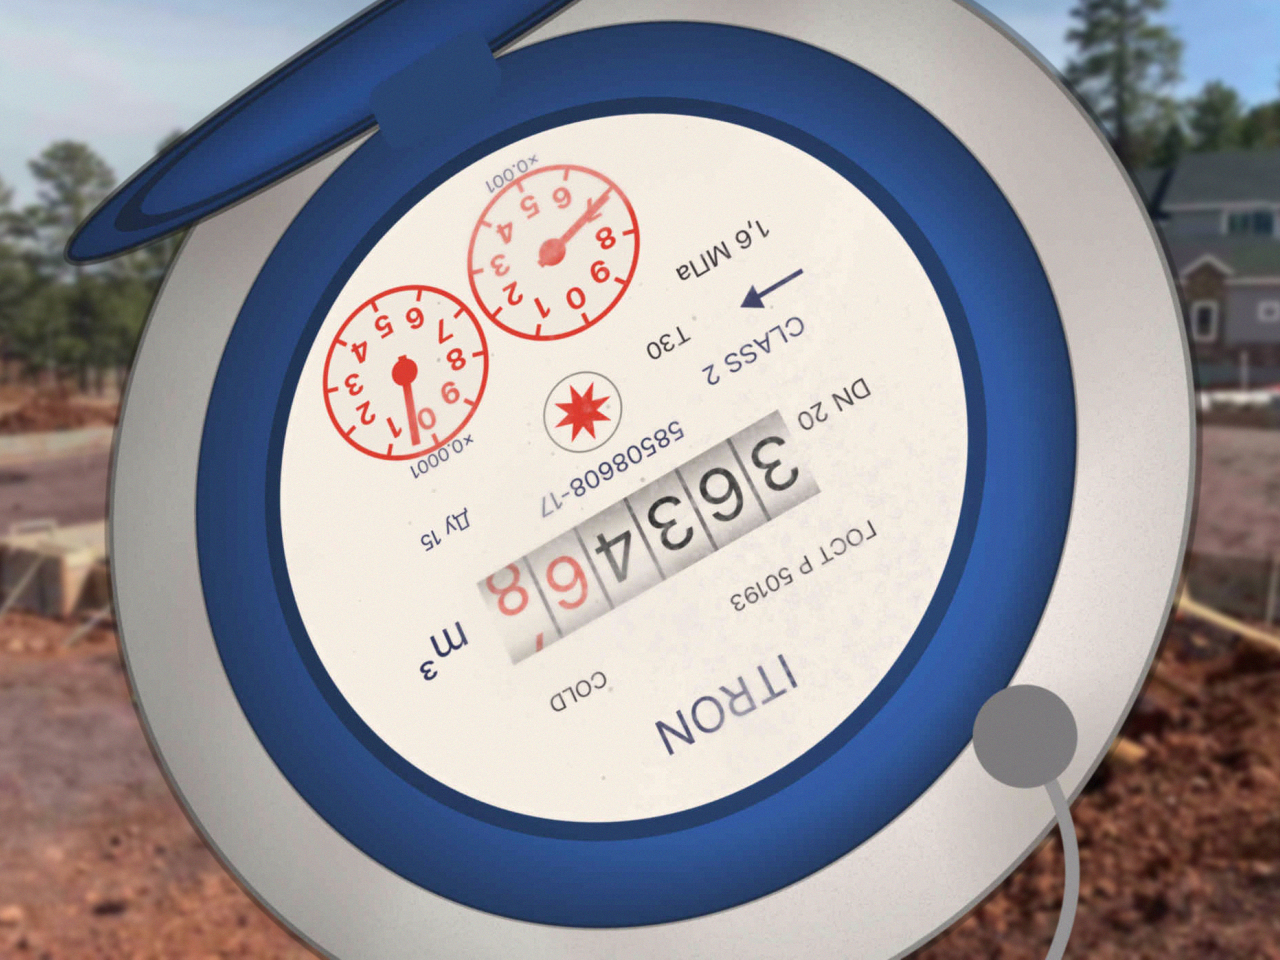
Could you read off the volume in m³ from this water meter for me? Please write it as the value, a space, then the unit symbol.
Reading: 3634.6770 m³
